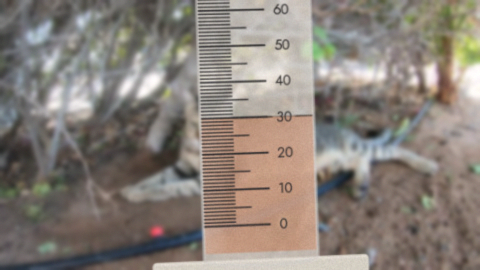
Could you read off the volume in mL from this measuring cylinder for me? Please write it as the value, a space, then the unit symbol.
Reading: 30 mL
